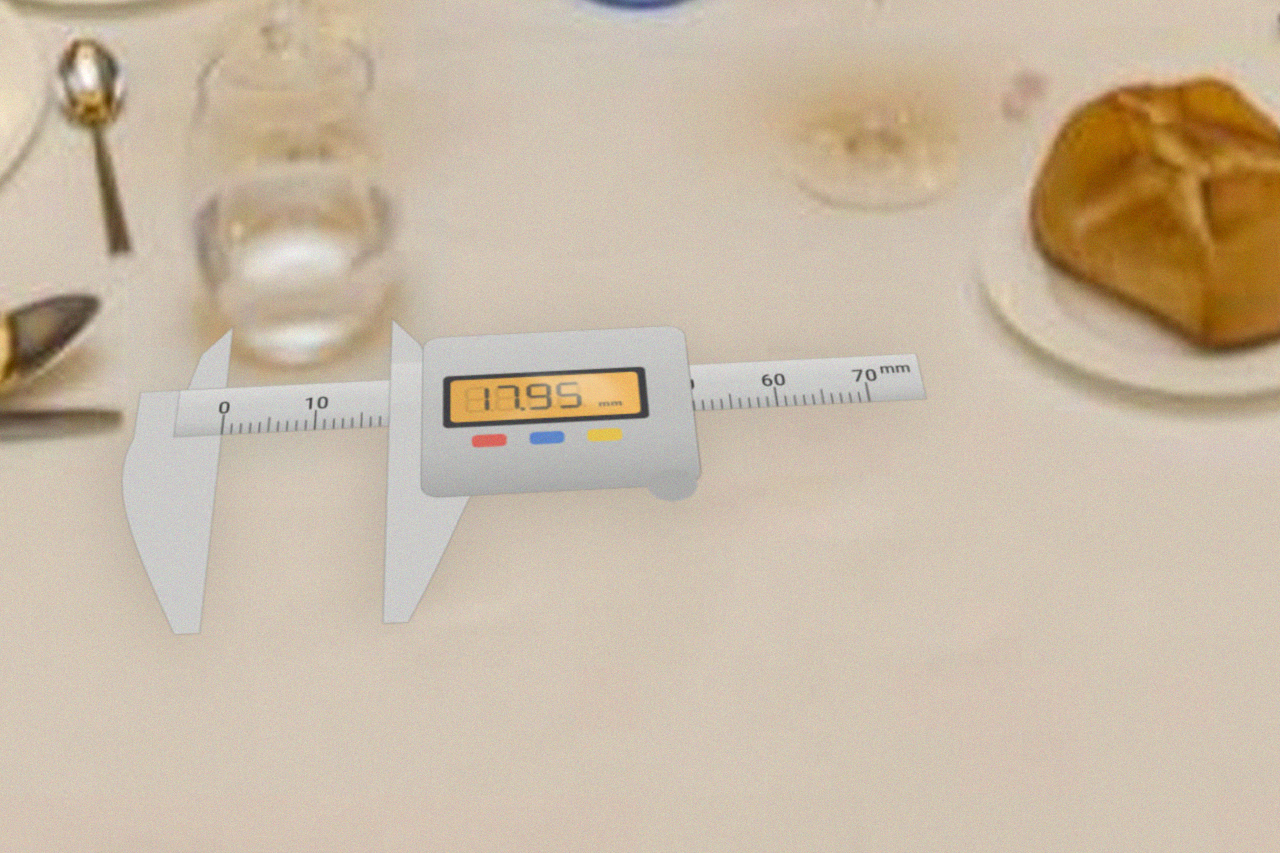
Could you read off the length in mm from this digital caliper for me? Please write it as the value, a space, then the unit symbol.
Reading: 17.95 mm
